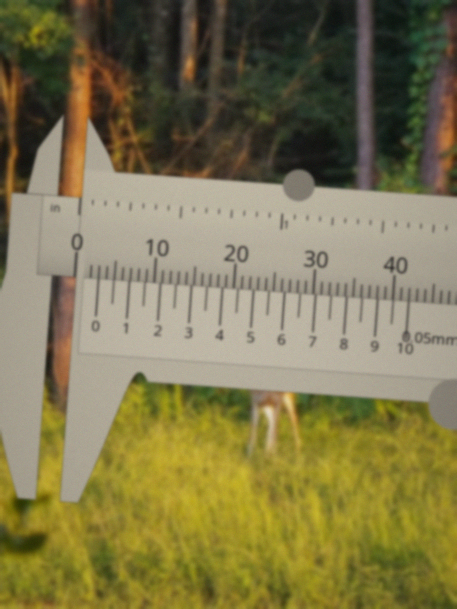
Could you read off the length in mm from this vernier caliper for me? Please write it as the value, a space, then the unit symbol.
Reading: 3.0 mm
